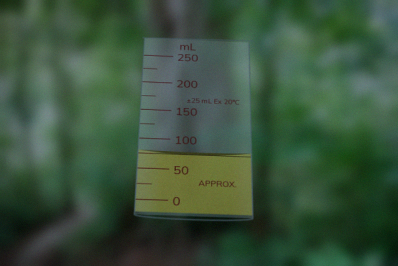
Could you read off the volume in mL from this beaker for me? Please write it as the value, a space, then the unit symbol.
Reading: 75 mL
